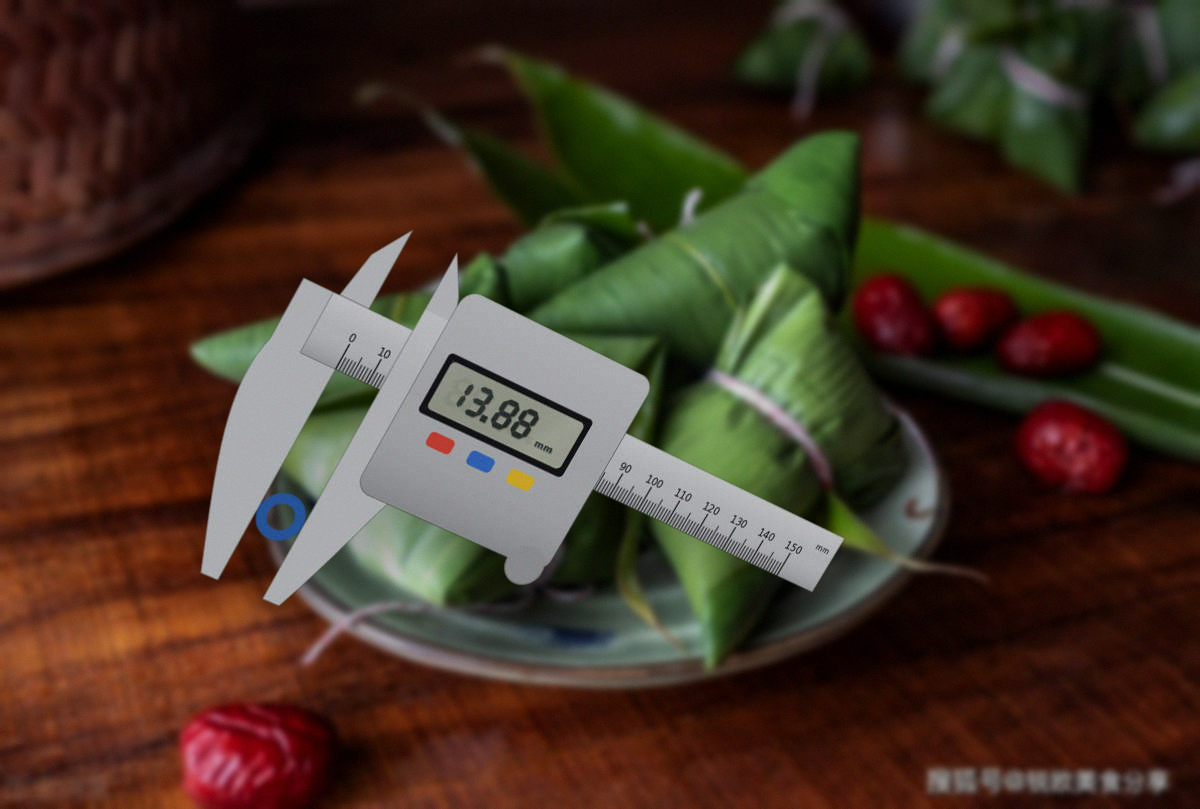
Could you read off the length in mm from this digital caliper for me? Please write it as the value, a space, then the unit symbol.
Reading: 13.88 mm
